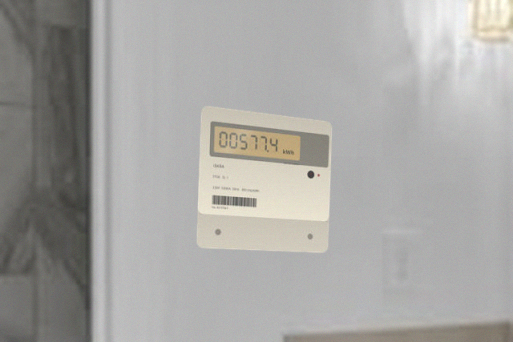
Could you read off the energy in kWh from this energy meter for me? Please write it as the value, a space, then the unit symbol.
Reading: 577.4 kWh
